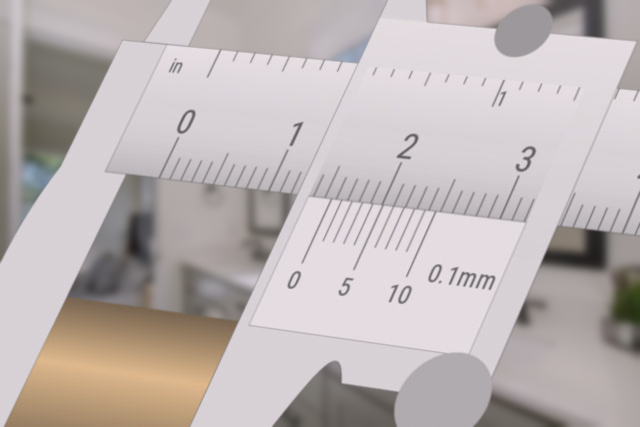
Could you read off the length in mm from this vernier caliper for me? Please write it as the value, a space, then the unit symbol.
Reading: 15.6 mm
